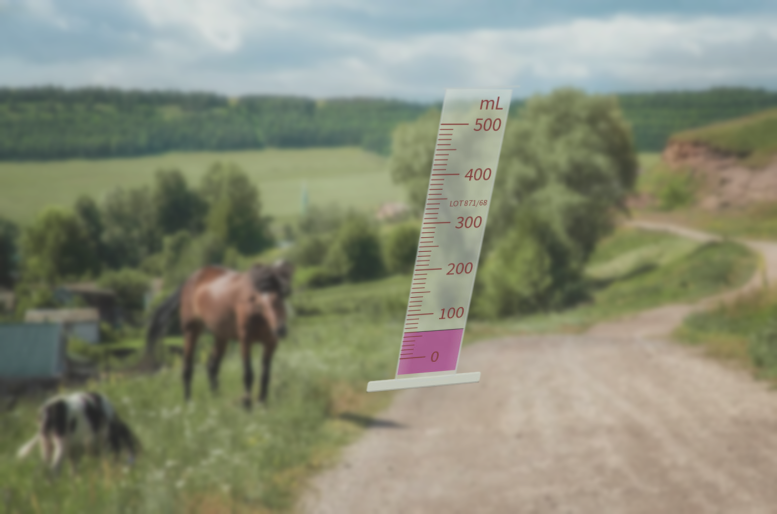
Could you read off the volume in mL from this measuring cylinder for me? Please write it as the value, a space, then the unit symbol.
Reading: 60 mL
